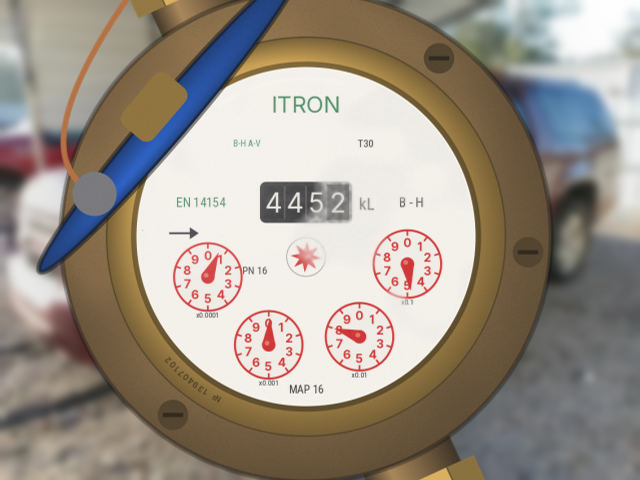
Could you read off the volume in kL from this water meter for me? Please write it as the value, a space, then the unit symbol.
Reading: 4452.4800 kL
